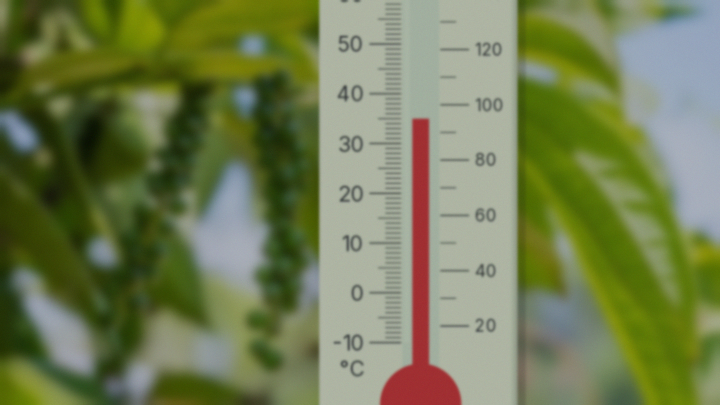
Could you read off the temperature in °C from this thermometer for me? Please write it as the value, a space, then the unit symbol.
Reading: 35 °C
